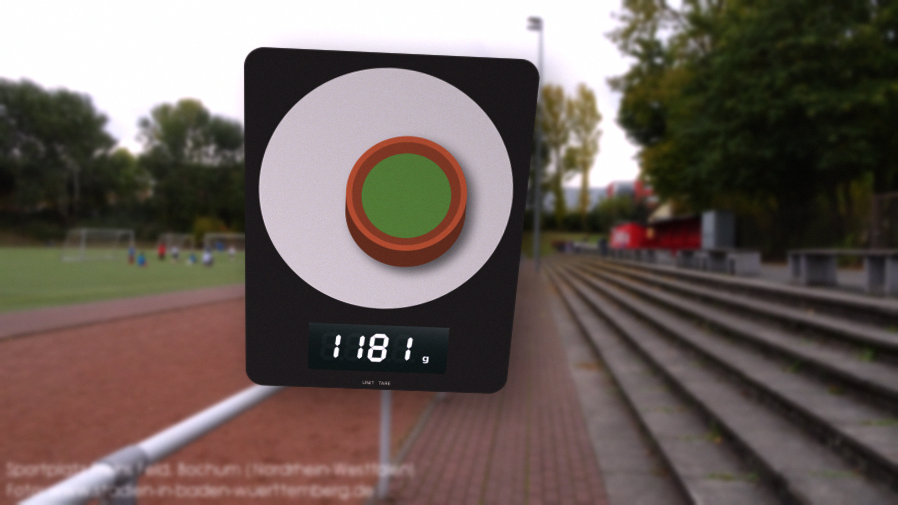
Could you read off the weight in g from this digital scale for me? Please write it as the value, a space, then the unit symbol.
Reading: 1181 g
